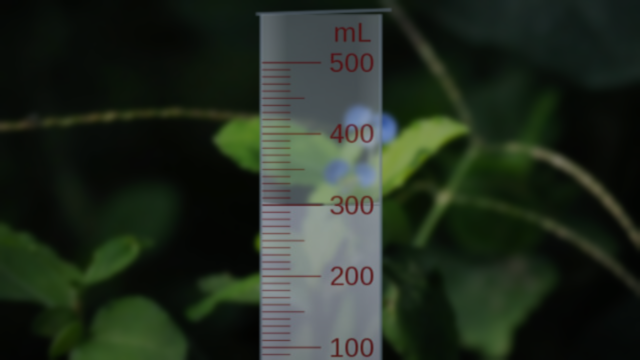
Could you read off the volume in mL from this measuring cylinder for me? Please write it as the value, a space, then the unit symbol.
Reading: 300 mL
